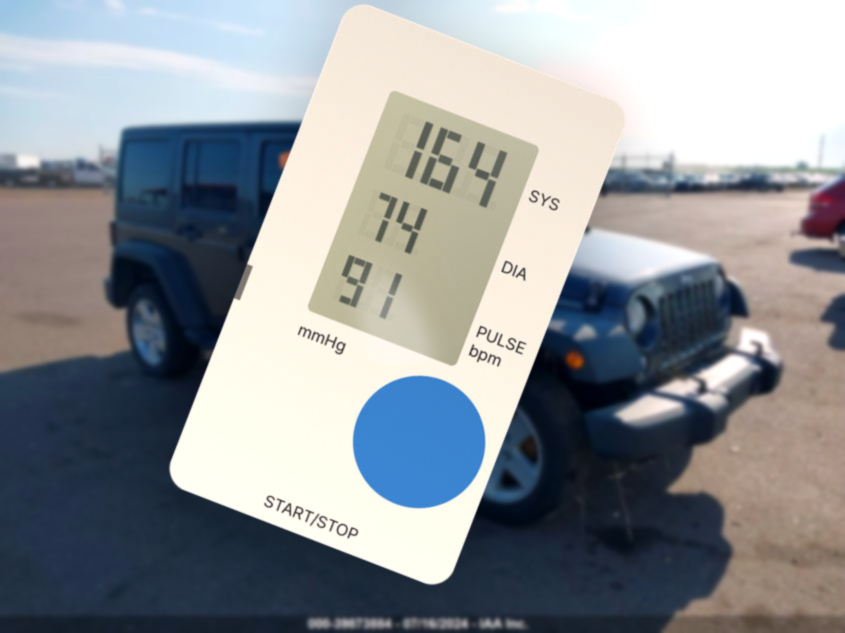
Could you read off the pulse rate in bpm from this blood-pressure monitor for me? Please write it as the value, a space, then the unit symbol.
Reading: 91 bpm
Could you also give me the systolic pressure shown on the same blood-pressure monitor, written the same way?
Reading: 164 mmHg
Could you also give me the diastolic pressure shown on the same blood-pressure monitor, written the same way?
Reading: 74 mmHg
